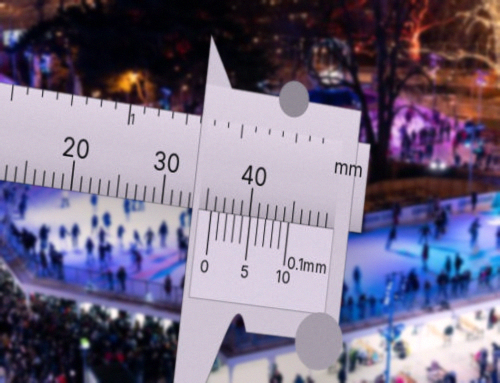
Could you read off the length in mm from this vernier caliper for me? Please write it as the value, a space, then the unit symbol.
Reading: 35.6 mm
